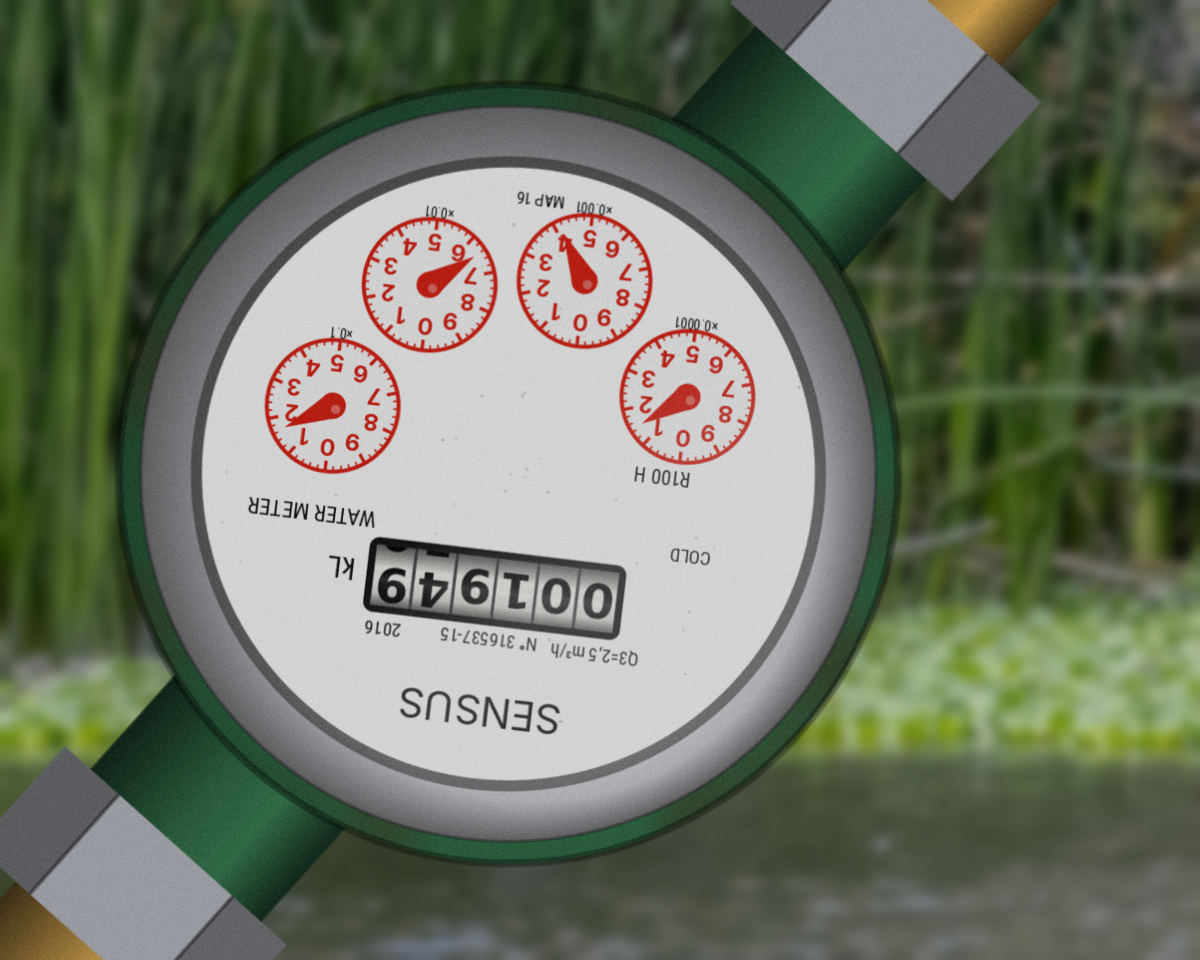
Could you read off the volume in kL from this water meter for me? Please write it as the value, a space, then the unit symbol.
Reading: 1949.1641 kL
